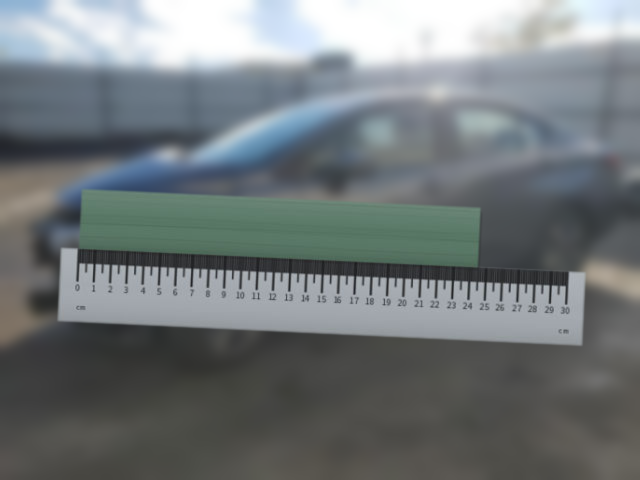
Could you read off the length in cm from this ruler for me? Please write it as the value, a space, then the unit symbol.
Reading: 24.5 cm
